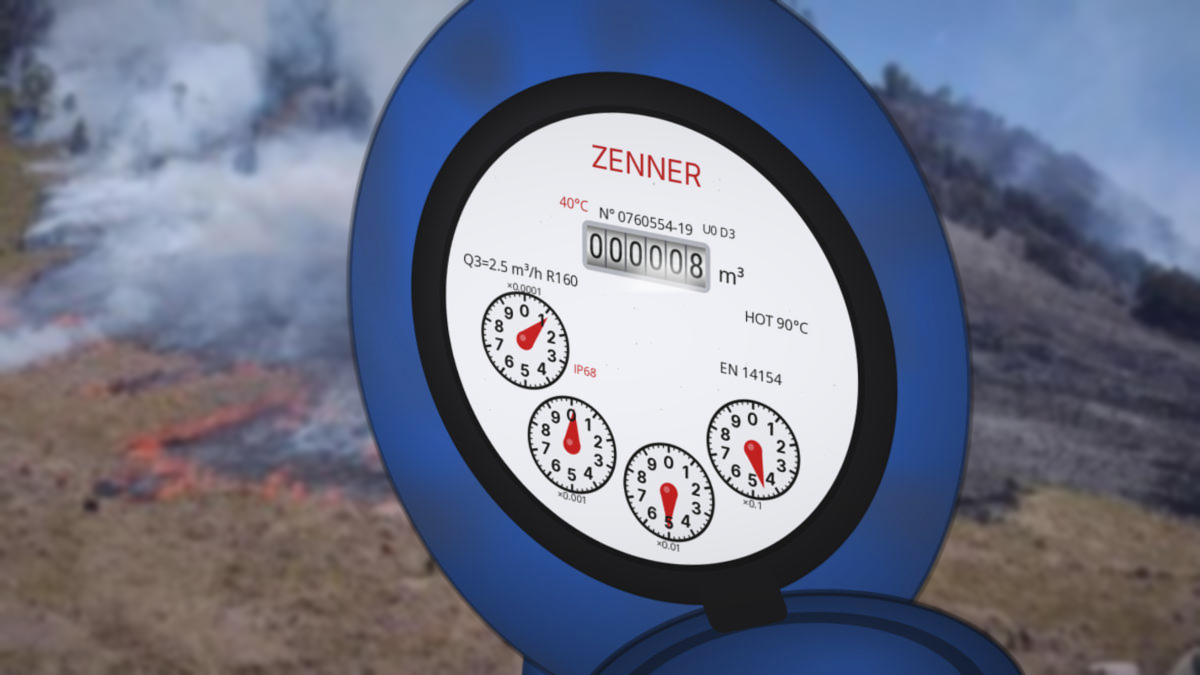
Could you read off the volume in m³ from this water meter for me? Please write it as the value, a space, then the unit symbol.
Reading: 8.4501 m³
